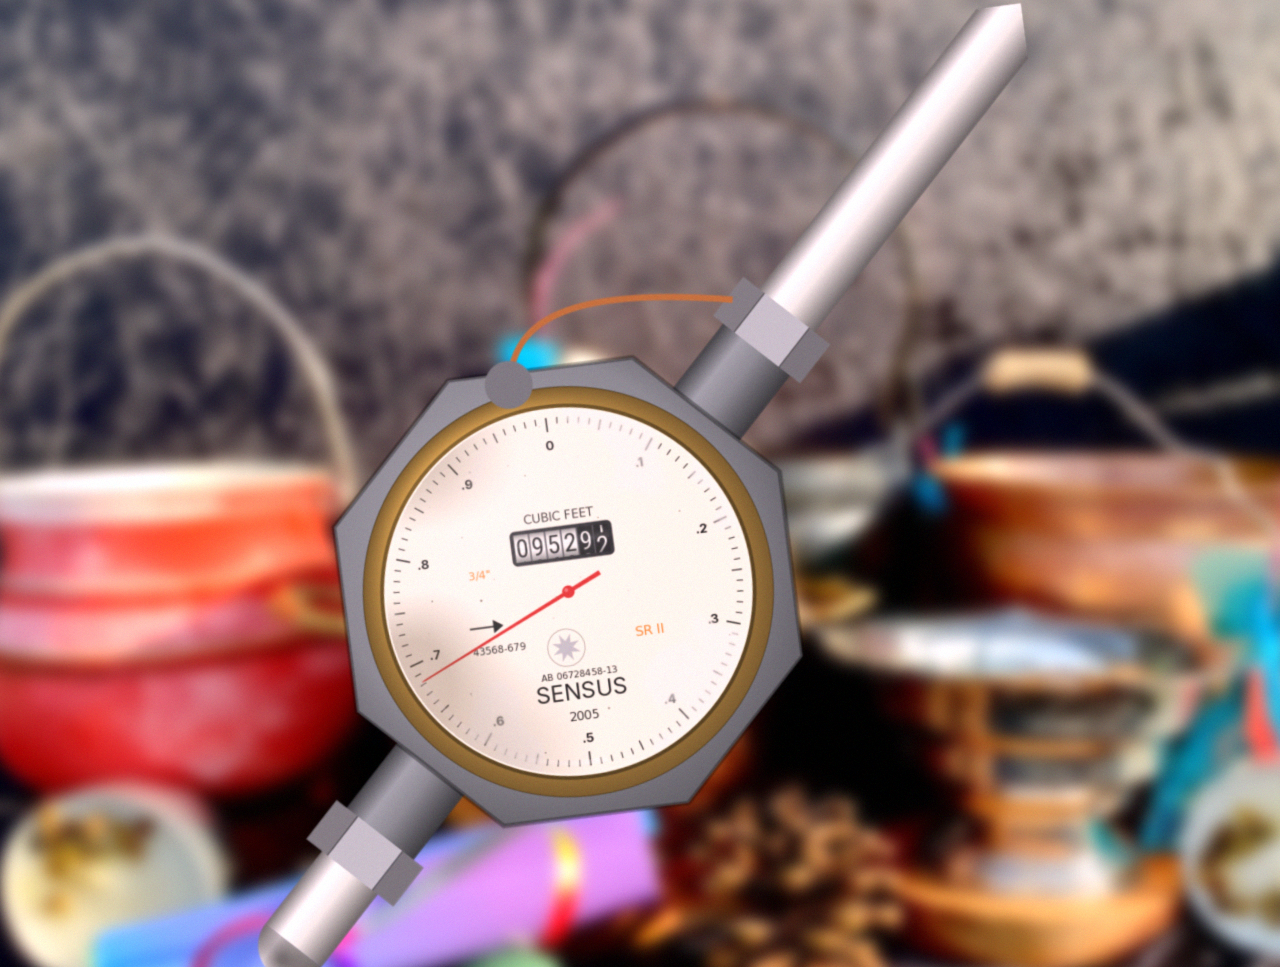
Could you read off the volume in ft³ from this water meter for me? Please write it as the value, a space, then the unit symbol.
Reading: 95291.68 ft³
